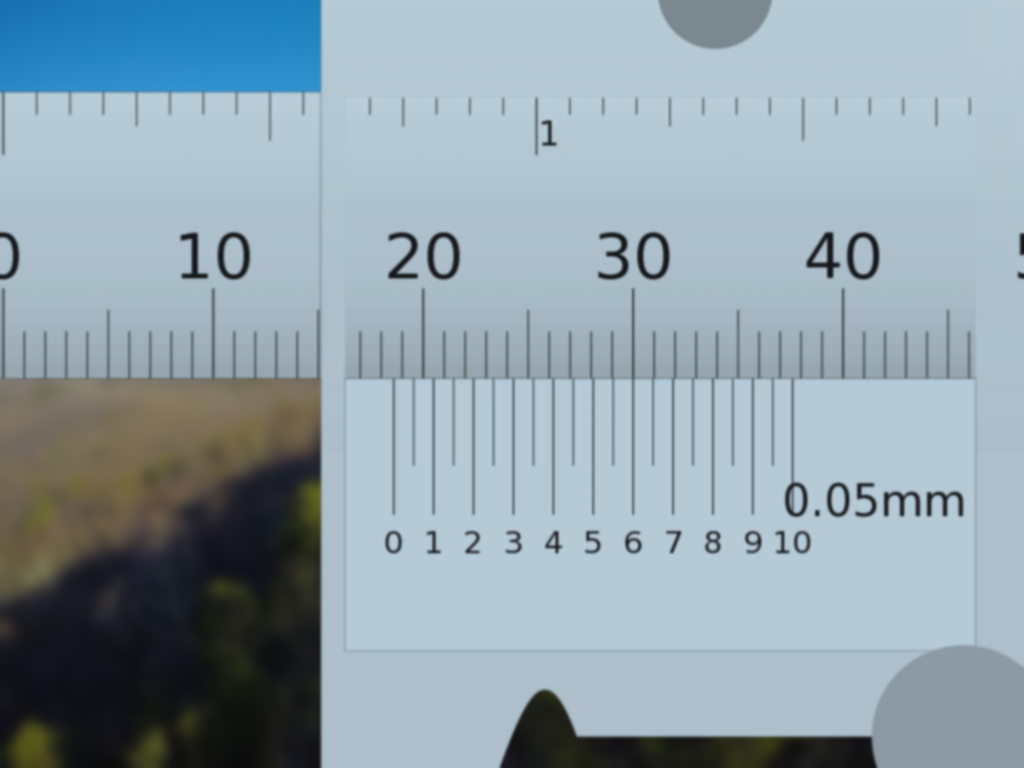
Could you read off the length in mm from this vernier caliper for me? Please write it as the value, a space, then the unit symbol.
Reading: 18.6 mm
